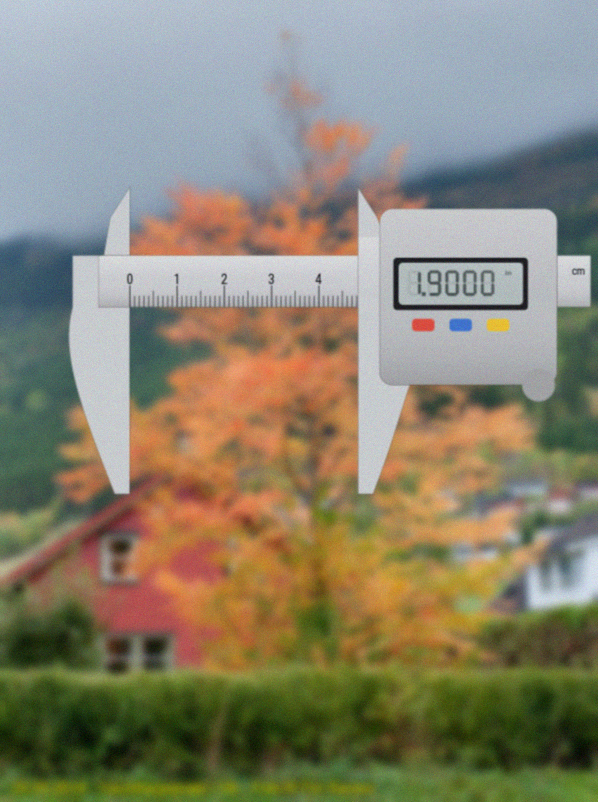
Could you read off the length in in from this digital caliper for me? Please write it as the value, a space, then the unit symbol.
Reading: 1.9000 in
